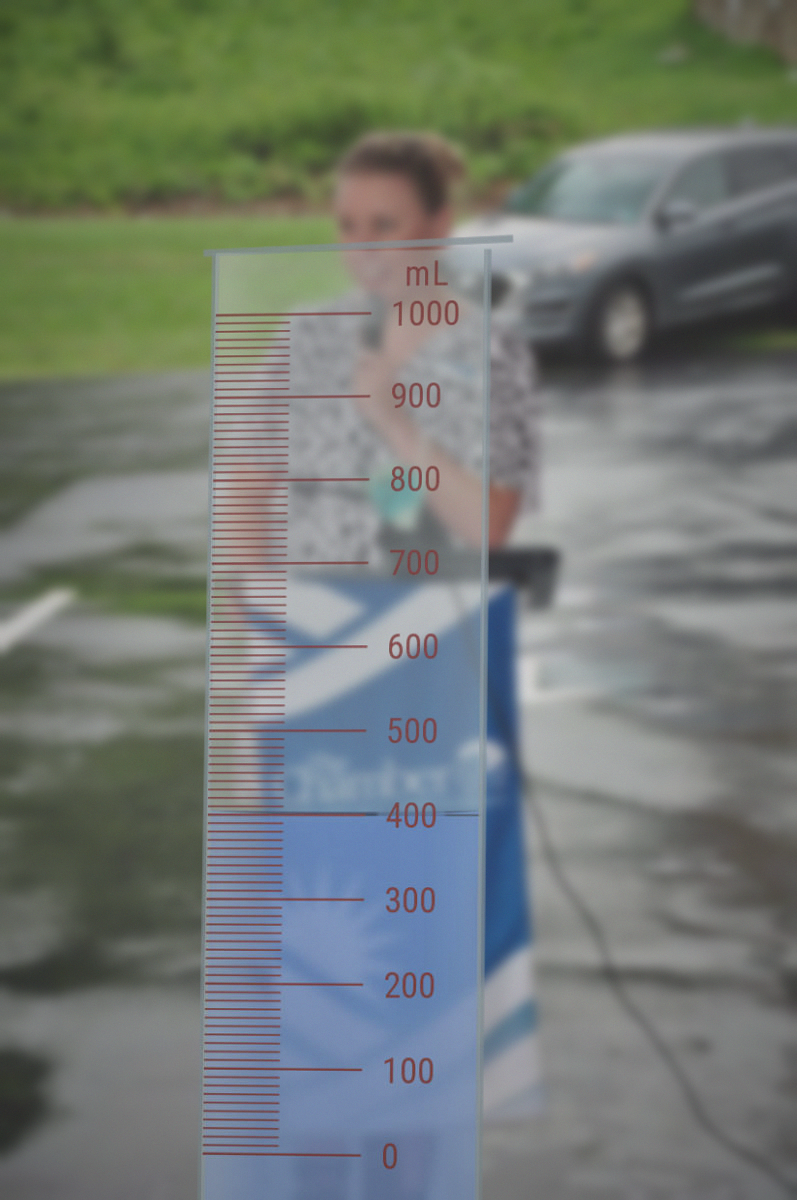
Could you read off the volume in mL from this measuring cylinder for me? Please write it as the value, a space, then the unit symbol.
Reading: 400 mL
